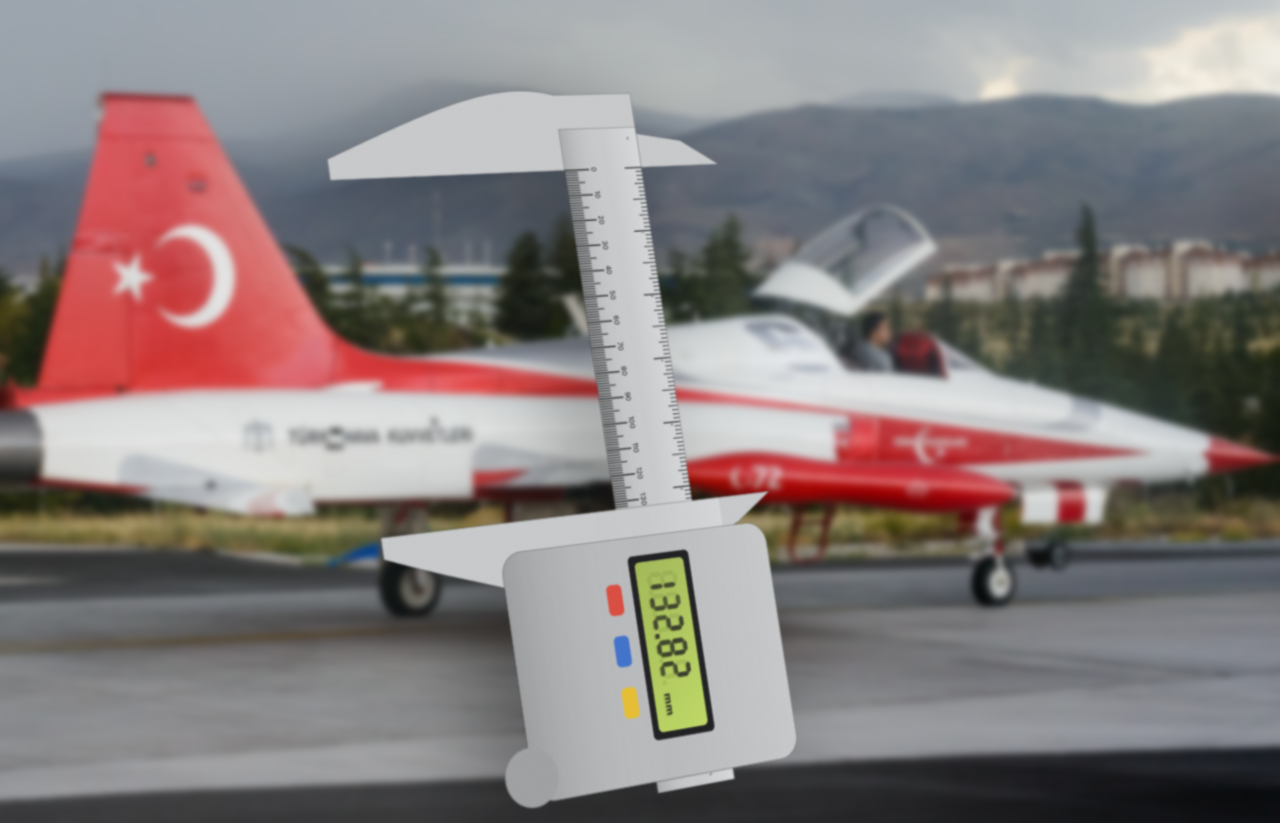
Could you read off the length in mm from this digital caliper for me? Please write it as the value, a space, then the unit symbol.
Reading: 132.82 mm
